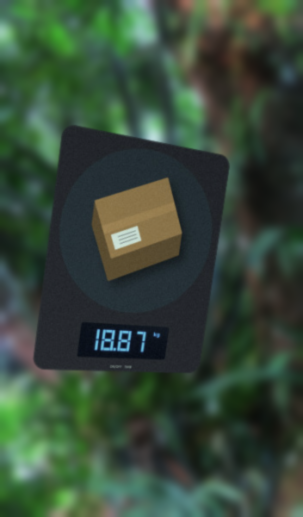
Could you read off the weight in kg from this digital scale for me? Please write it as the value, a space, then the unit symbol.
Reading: 18.87 kg
